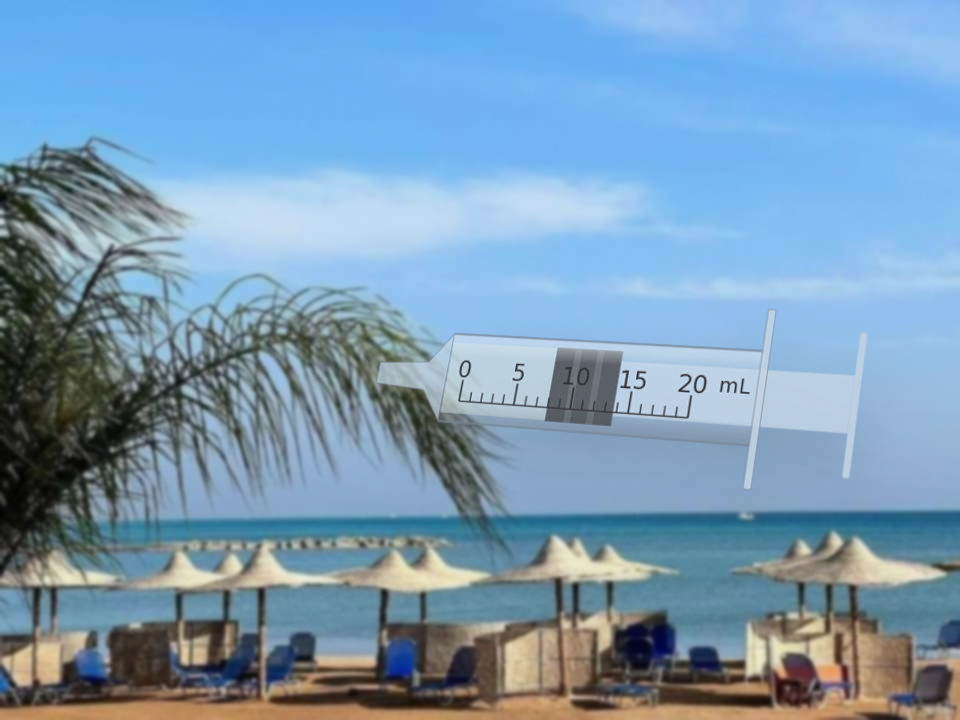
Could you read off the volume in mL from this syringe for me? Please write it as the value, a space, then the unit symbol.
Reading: 8 mL
